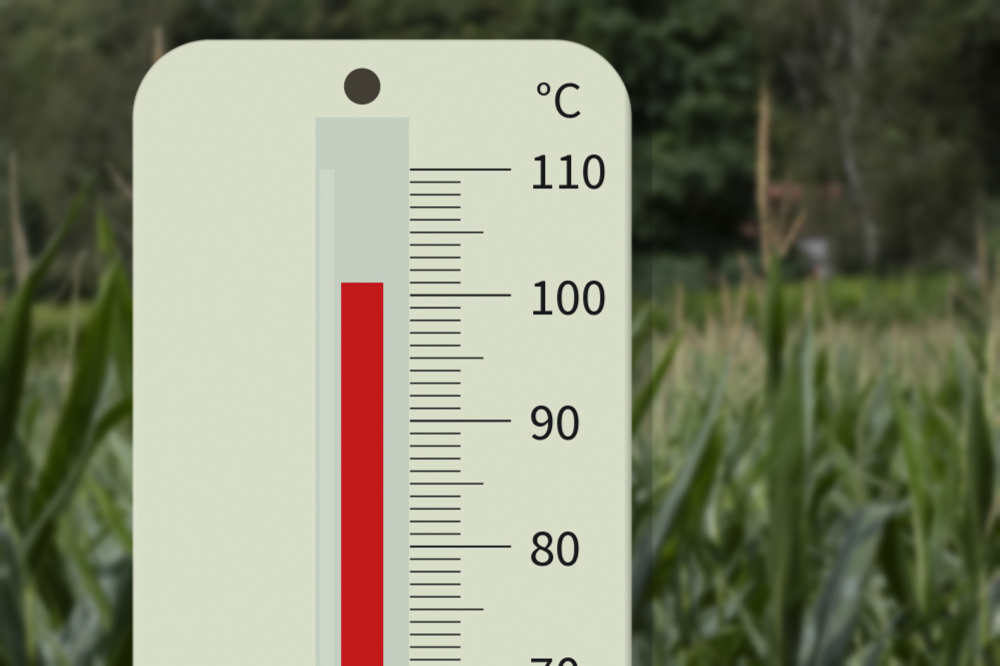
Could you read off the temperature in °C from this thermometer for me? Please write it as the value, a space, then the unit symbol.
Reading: 101 °C
